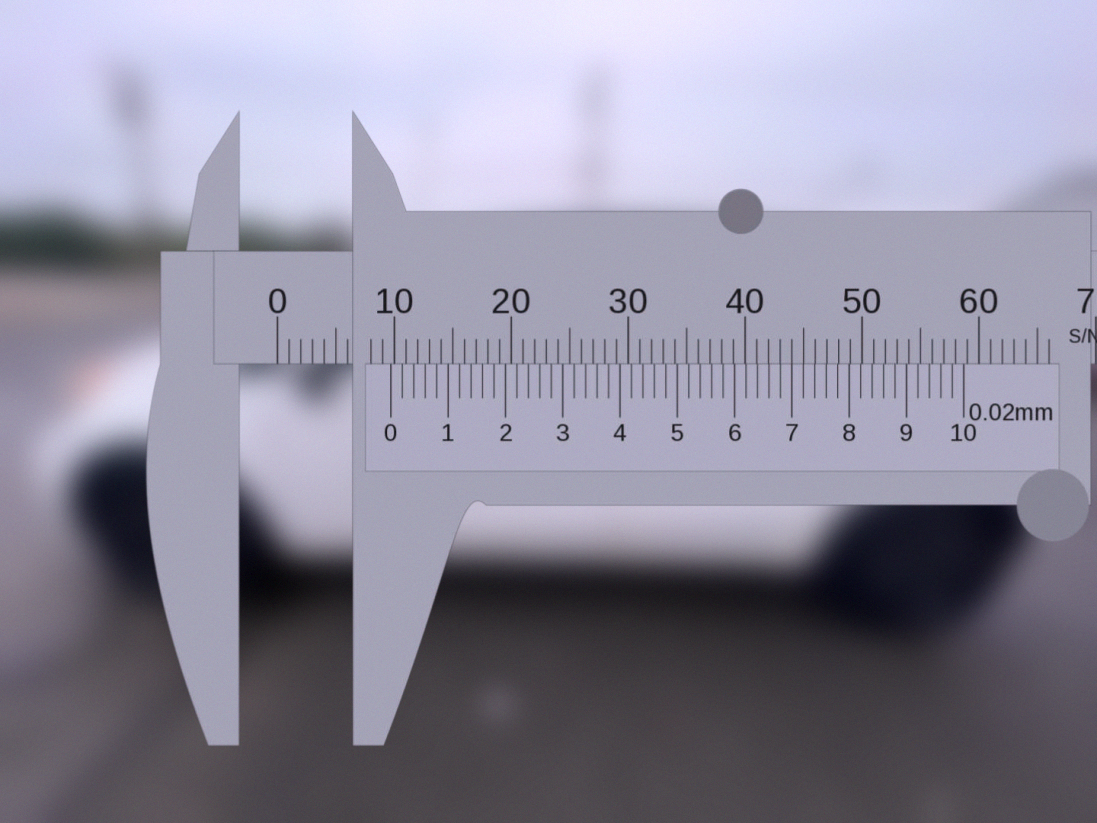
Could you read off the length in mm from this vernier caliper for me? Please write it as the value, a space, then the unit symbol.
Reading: 9.7 mm
